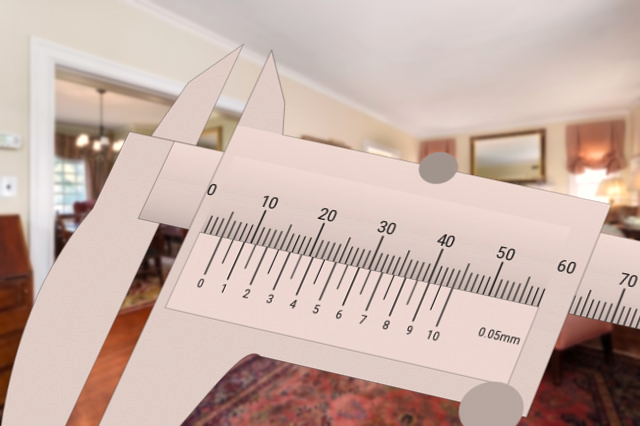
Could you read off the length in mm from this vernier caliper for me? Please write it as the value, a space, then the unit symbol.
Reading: 5.0 mm
